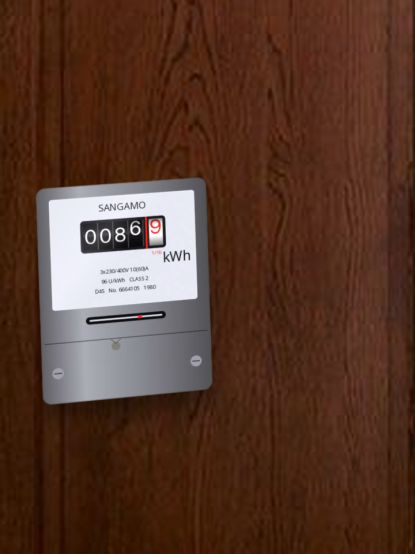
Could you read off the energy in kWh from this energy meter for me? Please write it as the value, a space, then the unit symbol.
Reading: 86.9 kWh
